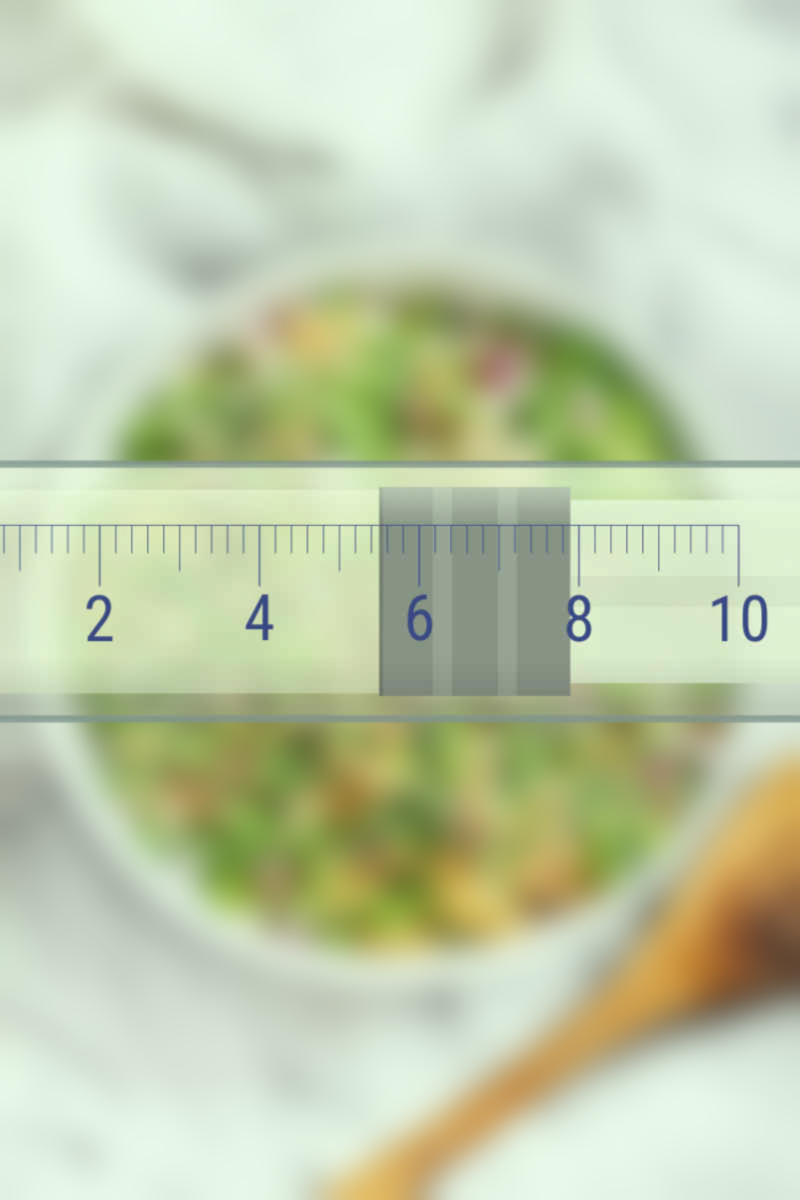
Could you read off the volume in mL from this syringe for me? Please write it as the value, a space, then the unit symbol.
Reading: 5.5 mL
